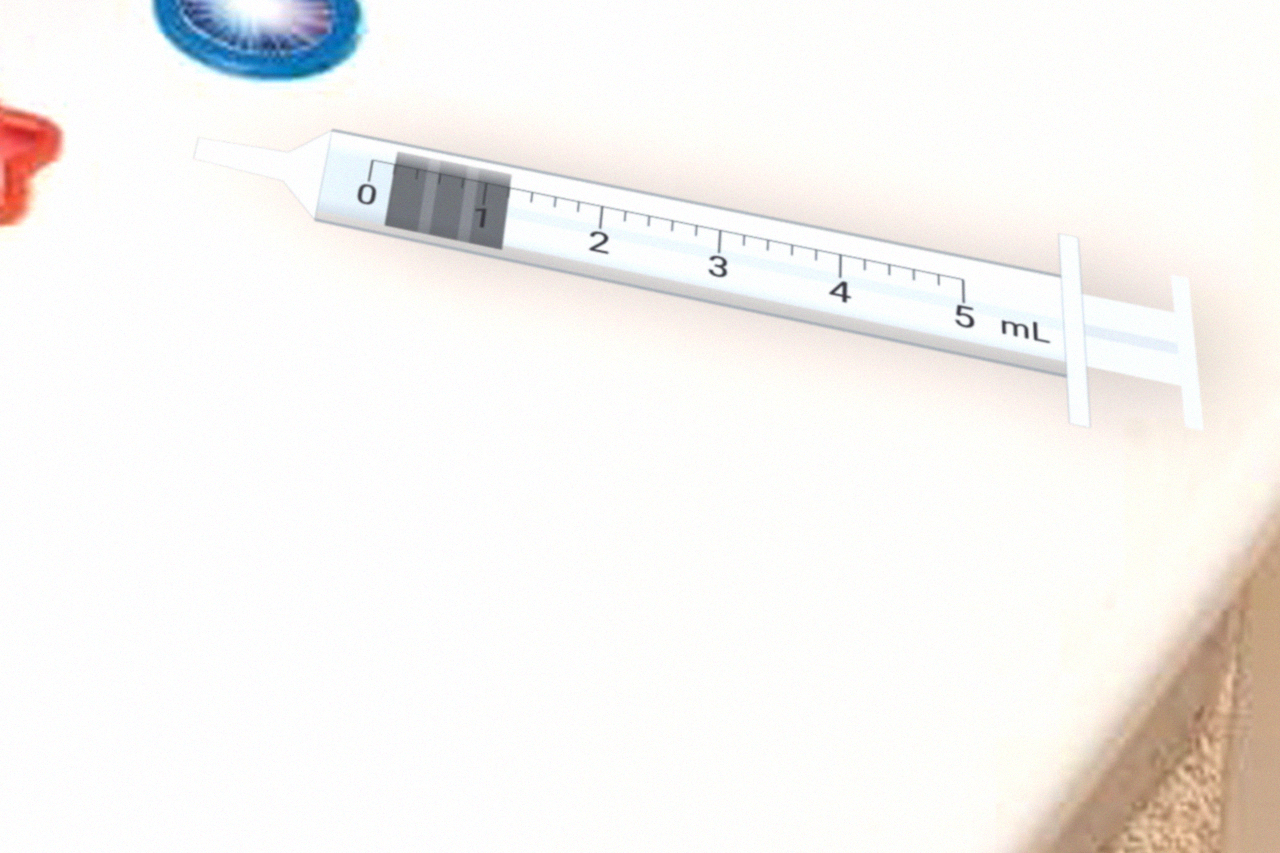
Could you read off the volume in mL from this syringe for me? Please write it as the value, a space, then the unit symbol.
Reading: 0.2 mL
